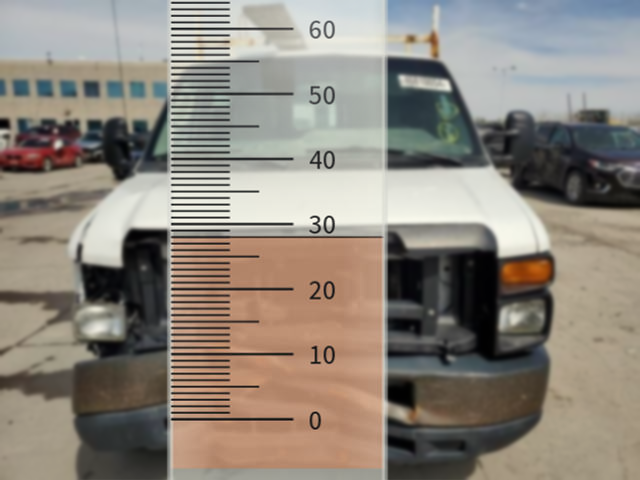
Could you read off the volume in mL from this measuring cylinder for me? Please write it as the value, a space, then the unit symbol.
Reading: 28 mL
